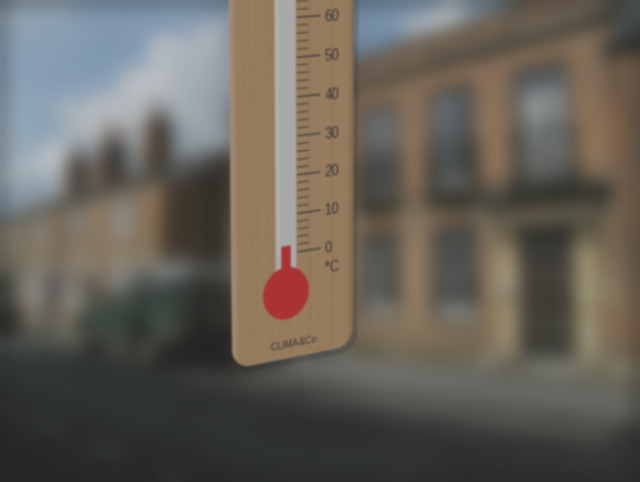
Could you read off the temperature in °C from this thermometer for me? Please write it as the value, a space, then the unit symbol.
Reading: 2 °C
